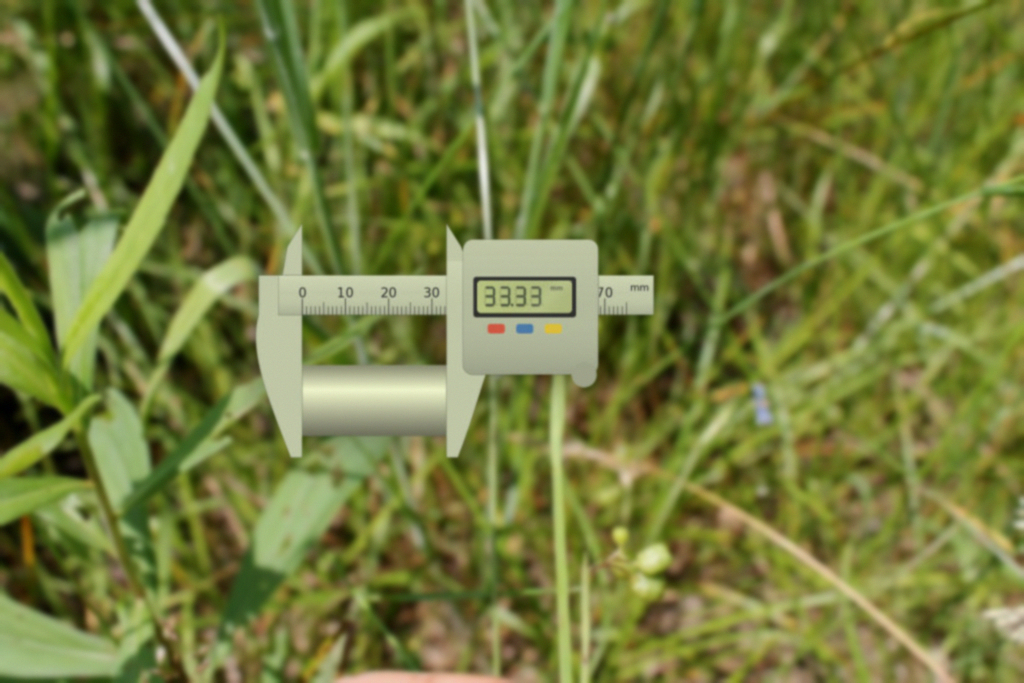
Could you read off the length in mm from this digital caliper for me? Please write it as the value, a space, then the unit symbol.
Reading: 33.33 mm
